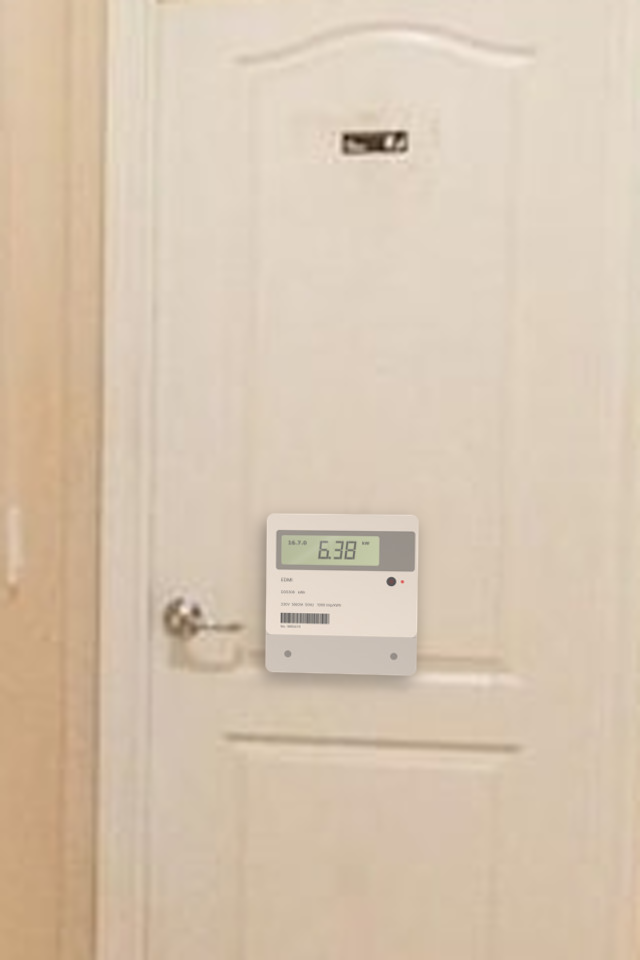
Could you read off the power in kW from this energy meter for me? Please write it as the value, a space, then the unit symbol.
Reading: 6.38 kW
